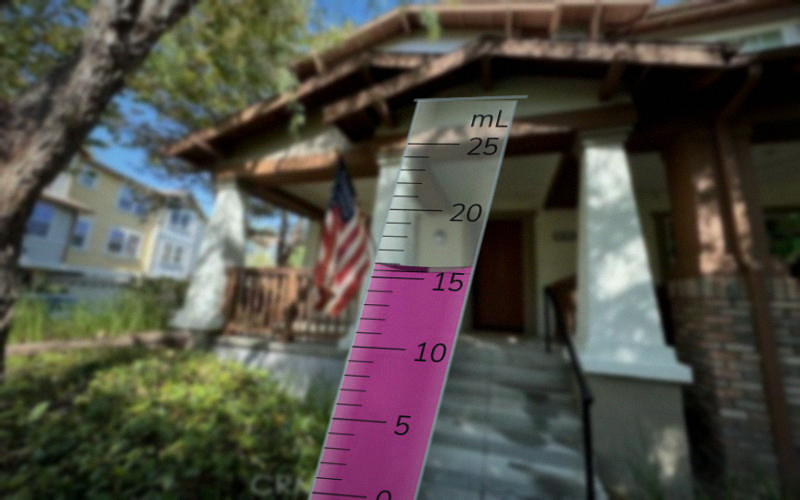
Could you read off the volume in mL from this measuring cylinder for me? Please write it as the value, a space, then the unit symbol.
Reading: 15.5 mL
